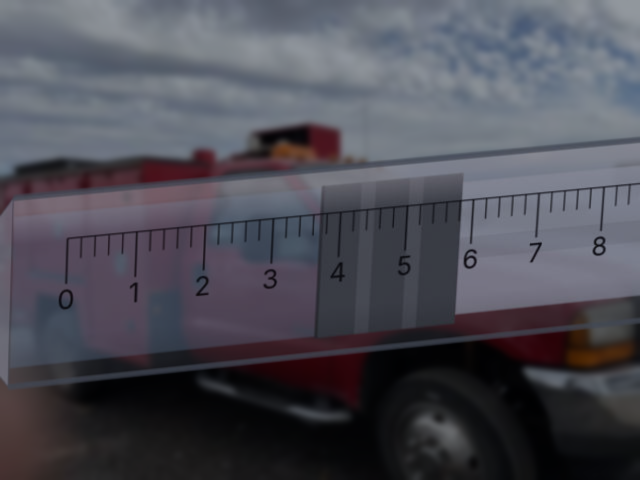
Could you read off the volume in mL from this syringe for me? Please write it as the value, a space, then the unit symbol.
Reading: 3.7 mL
